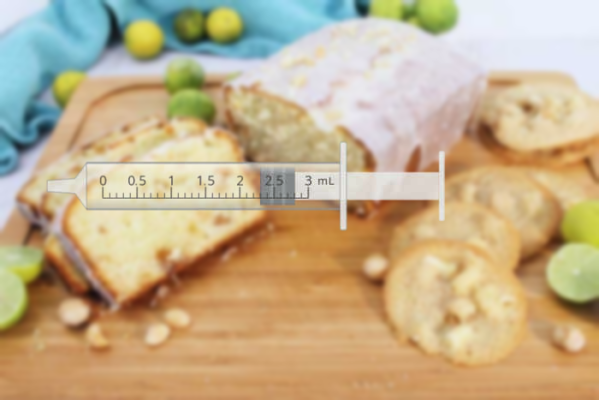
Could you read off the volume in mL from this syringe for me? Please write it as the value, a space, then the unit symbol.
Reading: 2.3 mL
